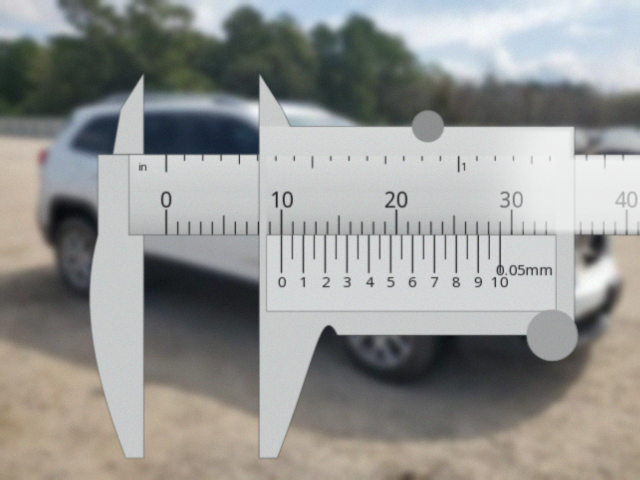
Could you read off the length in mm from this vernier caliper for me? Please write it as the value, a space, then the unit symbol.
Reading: 10.0 mm
